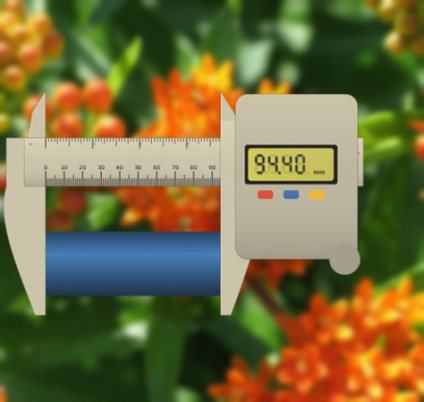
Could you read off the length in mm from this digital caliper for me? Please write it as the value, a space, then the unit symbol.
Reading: 94.40 mm
